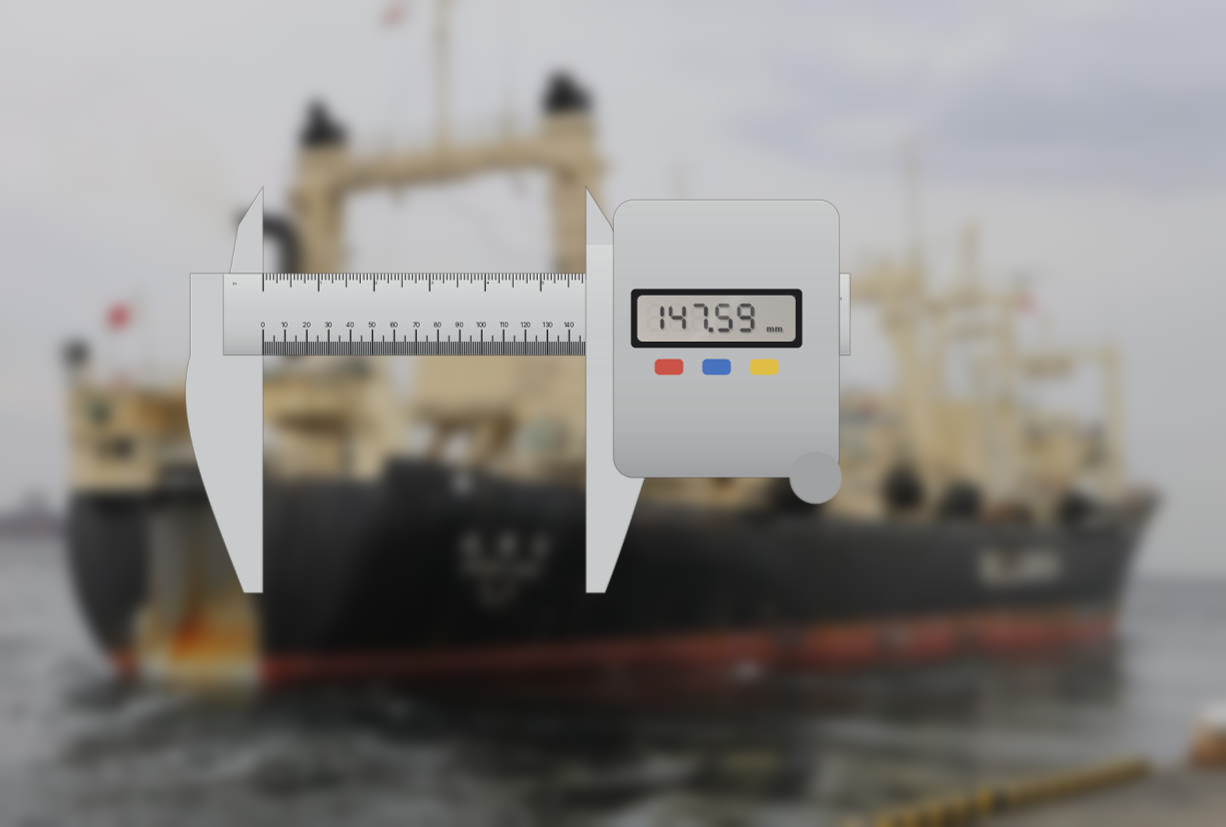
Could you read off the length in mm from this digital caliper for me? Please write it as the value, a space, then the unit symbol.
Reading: 147.59 mm
